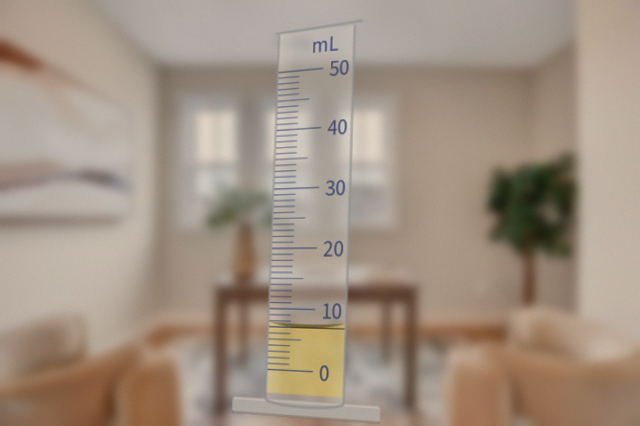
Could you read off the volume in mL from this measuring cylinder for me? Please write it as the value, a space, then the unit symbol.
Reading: 7 mL
